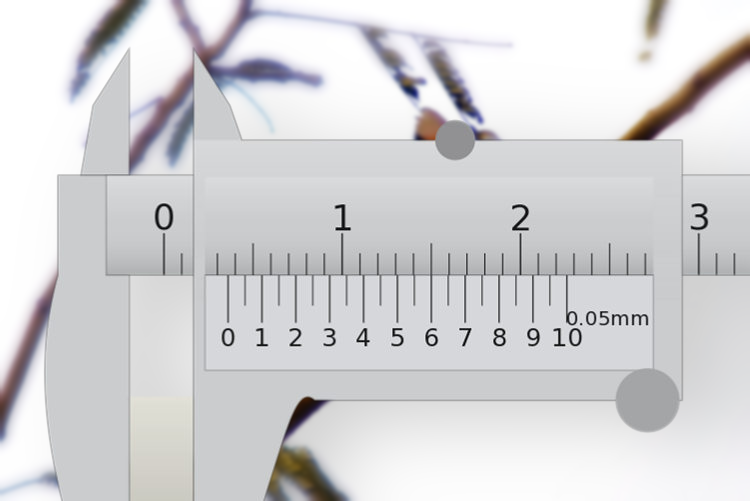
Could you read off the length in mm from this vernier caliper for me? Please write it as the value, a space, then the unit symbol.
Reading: 3.6 mm
